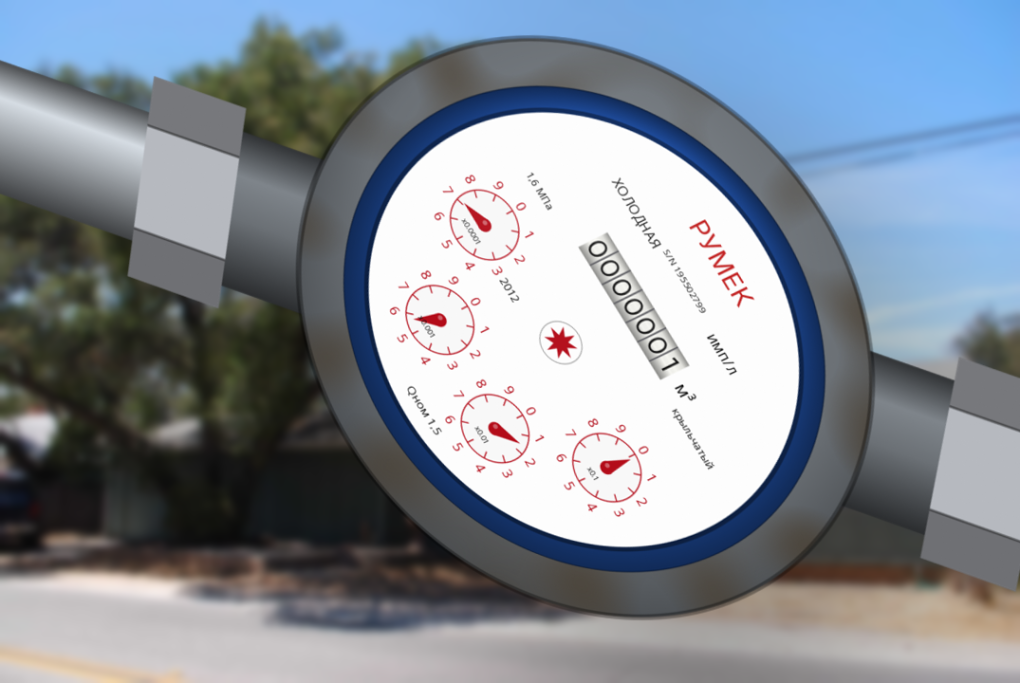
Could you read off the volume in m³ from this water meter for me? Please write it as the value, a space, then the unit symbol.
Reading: 1.0157 m³
